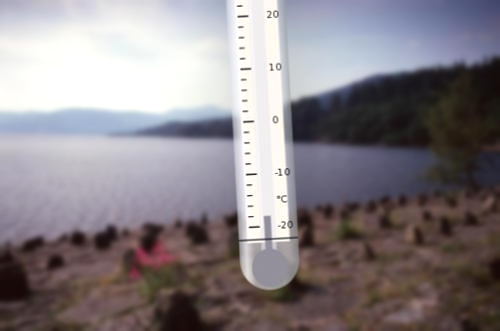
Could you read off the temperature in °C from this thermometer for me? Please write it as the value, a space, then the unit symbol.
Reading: -18 °C
